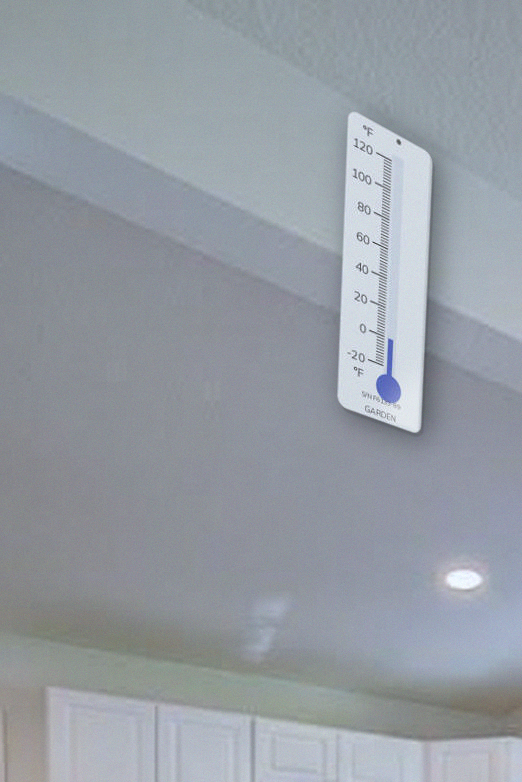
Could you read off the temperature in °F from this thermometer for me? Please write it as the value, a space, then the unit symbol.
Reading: 0 °F
